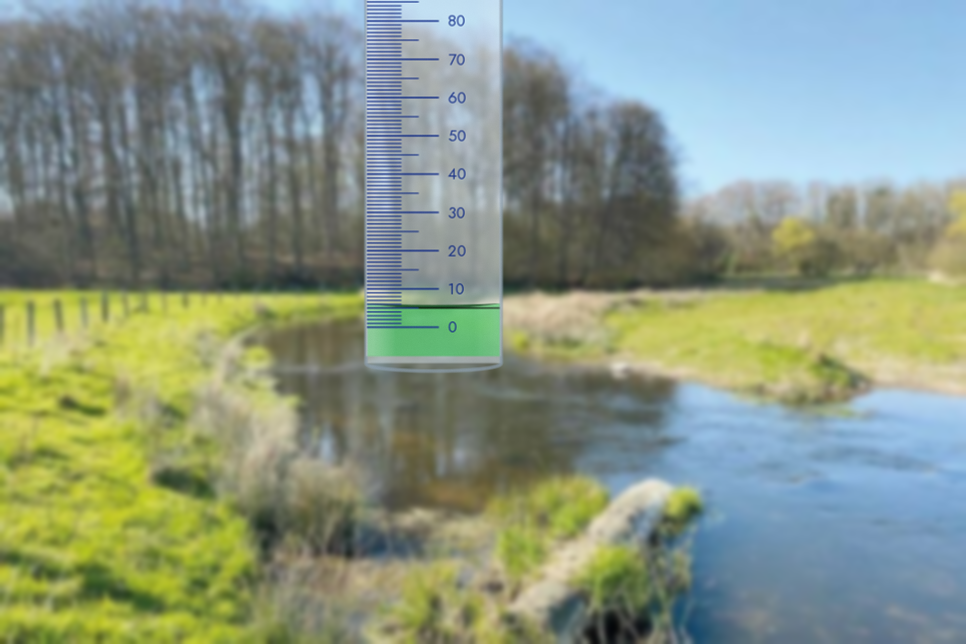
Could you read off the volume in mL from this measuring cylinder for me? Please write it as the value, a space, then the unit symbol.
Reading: 5 mL
